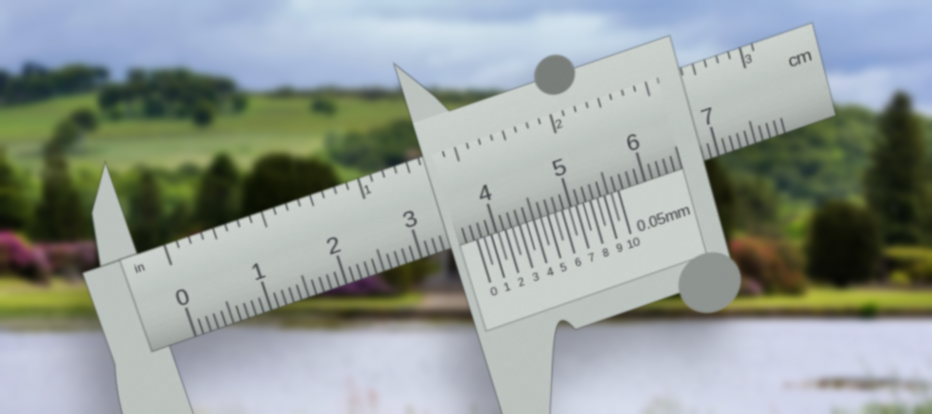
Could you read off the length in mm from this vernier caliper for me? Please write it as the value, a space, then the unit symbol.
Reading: 37.4 mm
